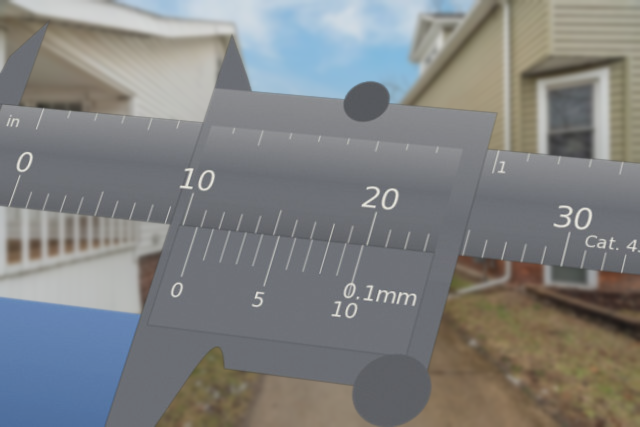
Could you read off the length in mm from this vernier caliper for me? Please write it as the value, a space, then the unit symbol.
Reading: 10.8 mm
